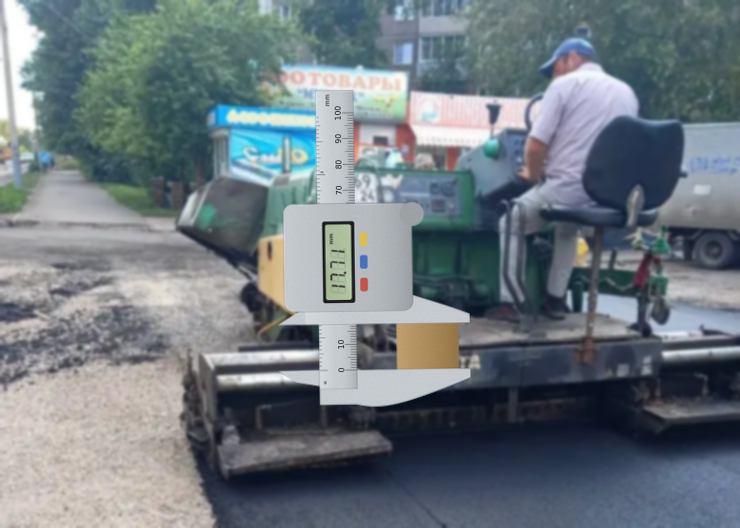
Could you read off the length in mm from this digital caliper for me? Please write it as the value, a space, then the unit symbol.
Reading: 17.71 mm
